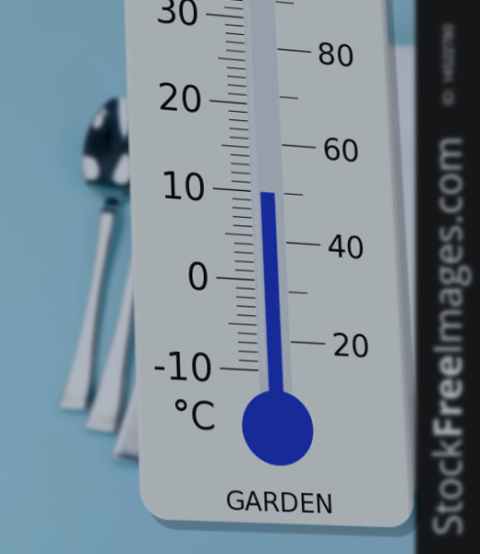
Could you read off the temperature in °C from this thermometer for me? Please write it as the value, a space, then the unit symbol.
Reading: 10 °C
